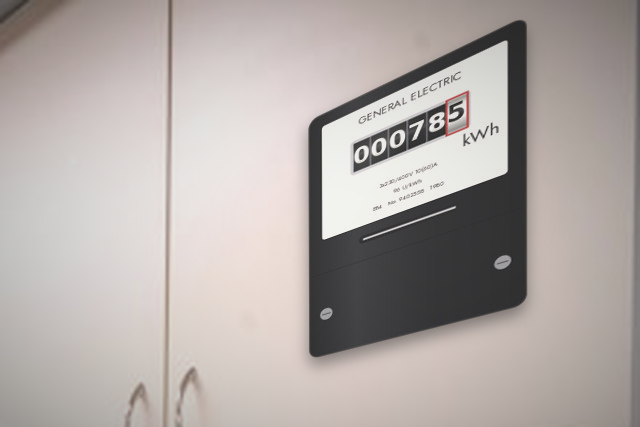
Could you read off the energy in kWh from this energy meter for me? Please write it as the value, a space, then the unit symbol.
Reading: 78.5 kWh
